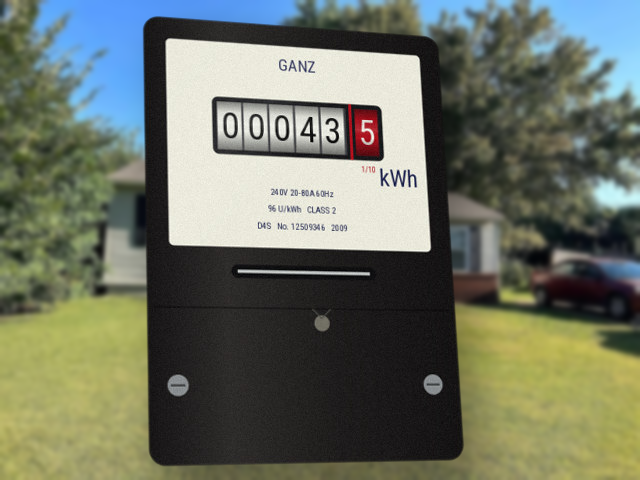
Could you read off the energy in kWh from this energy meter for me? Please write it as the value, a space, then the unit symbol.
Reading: 43.5 kWh
